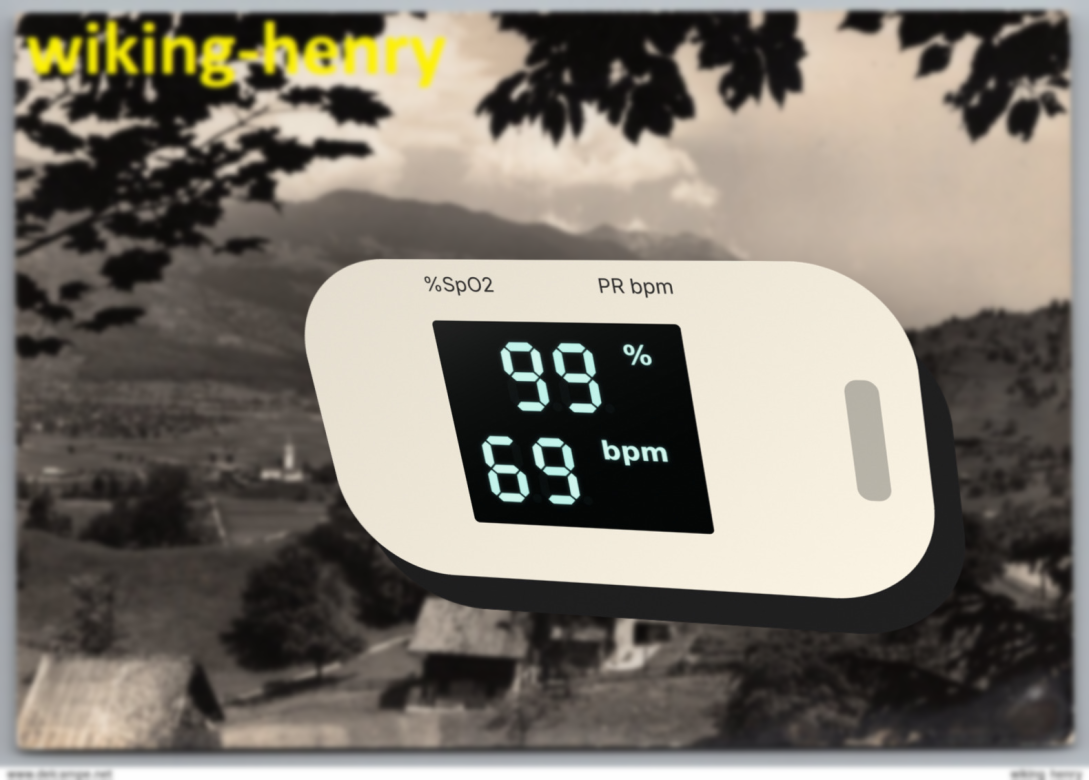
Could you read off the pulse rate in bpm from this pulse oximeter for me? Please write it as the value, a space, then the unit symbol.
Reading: 69 bpm
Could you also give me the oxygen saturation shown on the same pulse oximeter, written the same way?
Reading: 99 %
